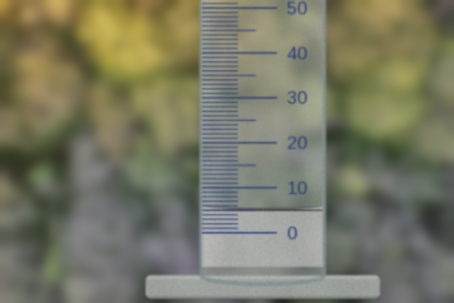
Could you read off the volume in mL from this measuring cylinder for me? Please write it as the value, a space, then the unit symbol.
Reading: 5 mL
